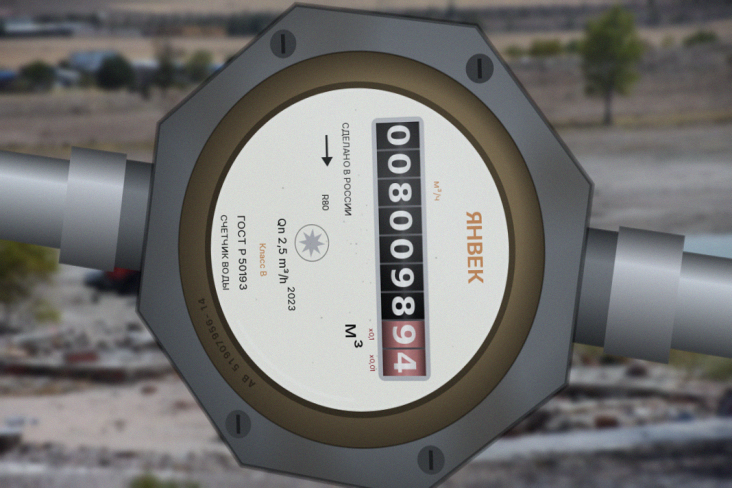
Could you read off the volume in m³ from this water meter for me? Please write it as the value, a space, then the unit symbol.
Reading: 80098.94 m³
